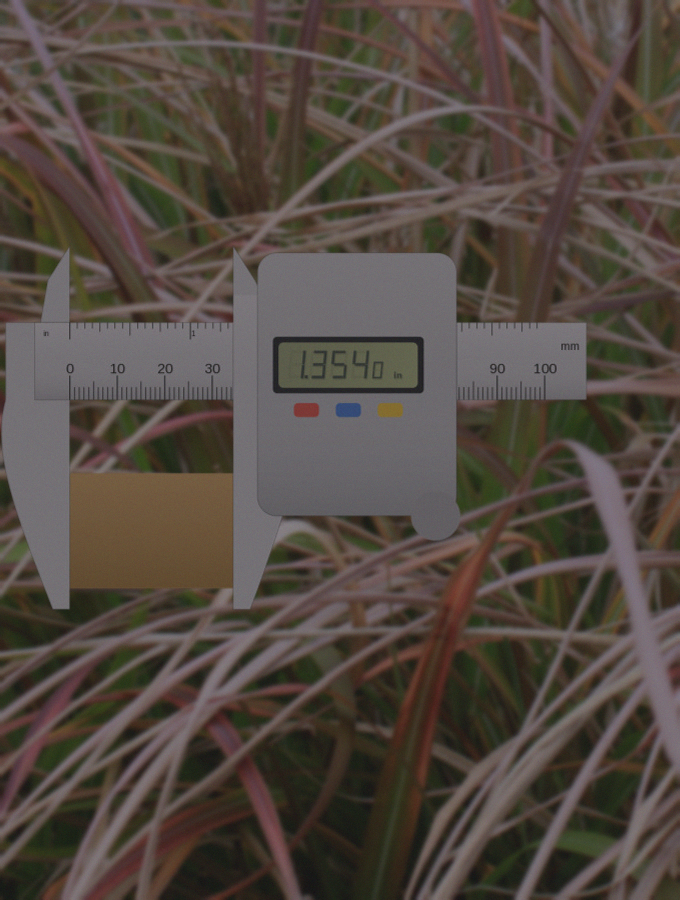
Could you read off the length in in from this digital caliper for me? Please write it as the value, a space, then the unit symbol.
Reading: 1.3540 in
